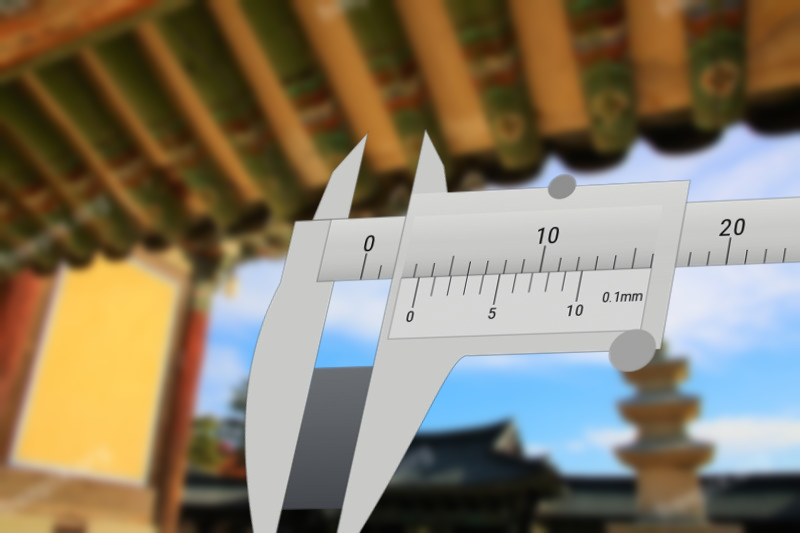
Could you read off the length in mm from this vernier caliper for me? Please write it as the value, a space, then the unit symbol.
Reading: 3.3 mm
